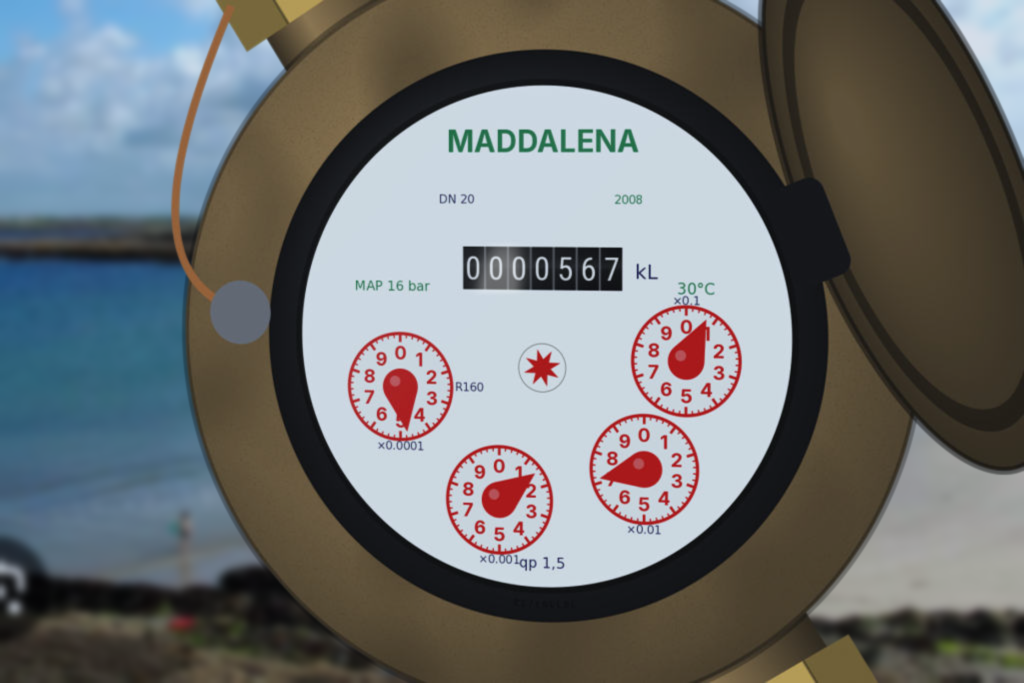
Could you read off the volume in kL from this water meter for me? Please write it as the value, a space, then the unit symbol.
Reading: 567.0714 kL
